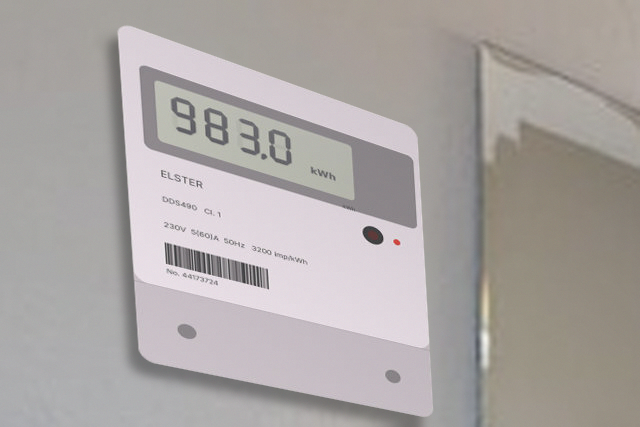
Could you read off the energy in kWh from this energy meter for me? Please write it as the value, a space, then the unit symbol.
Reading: 983.0 kWh
